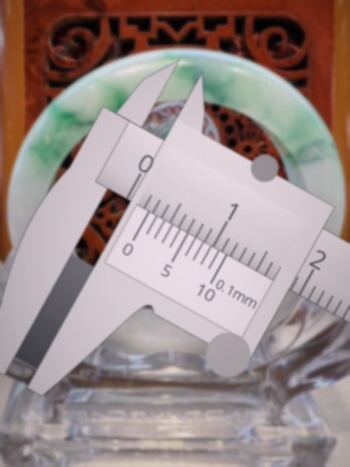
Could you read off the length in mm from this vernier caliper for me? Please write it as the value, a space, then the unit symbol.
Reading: 2.6 mm
